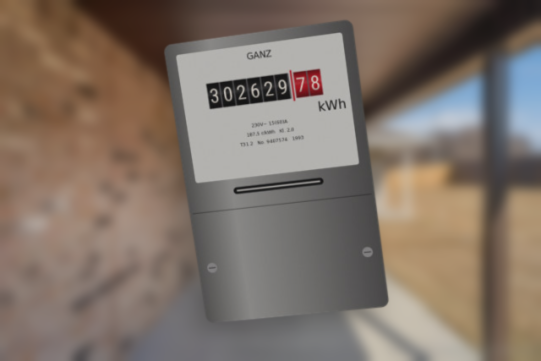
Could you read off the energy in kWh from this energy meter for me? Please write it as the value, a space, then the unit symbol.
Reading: 302629.78 kWh
